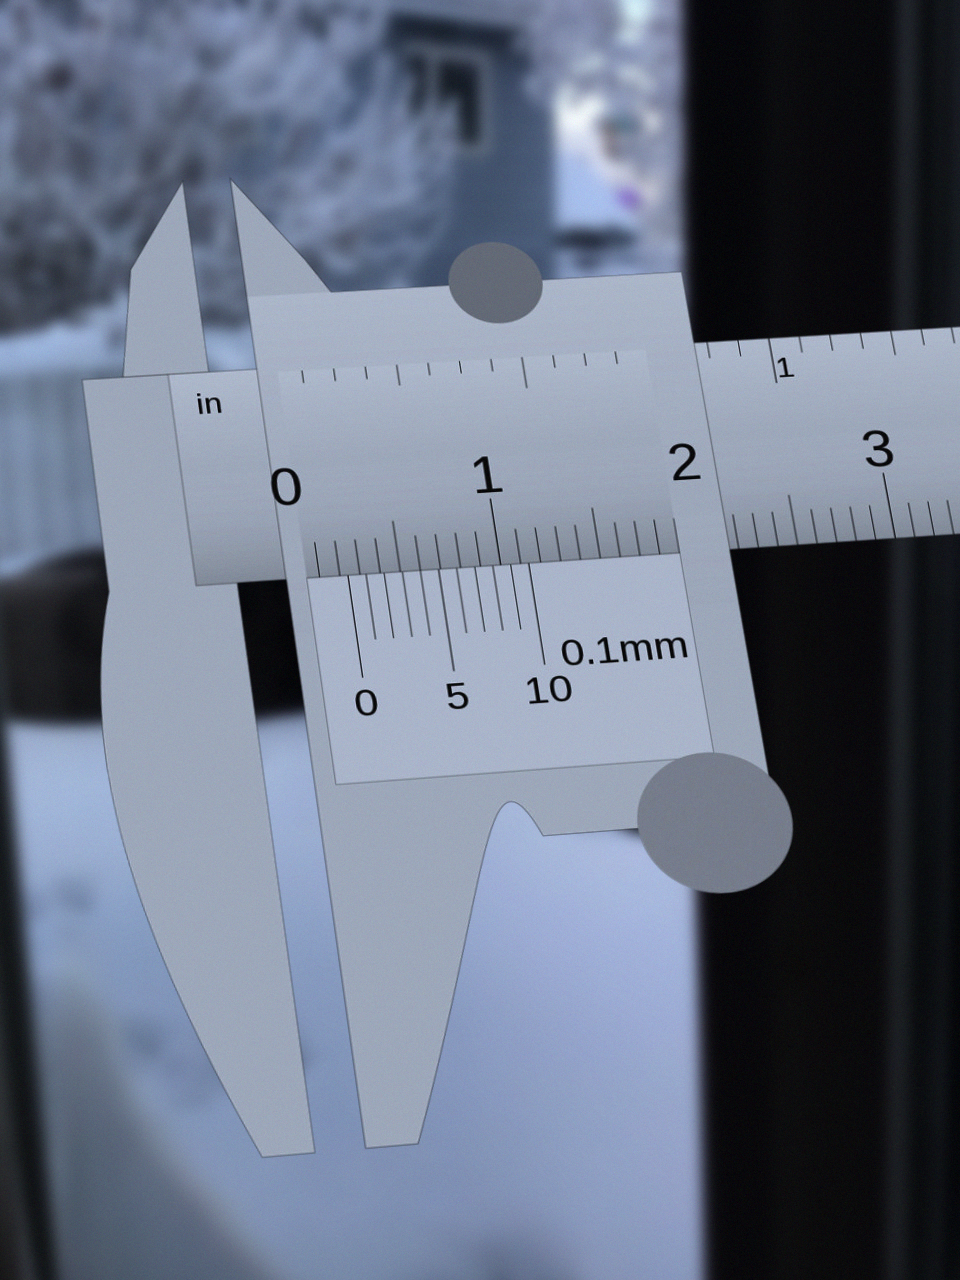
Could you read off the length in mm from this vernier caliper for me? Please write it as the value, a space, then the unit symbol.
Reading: 2.4 mm
